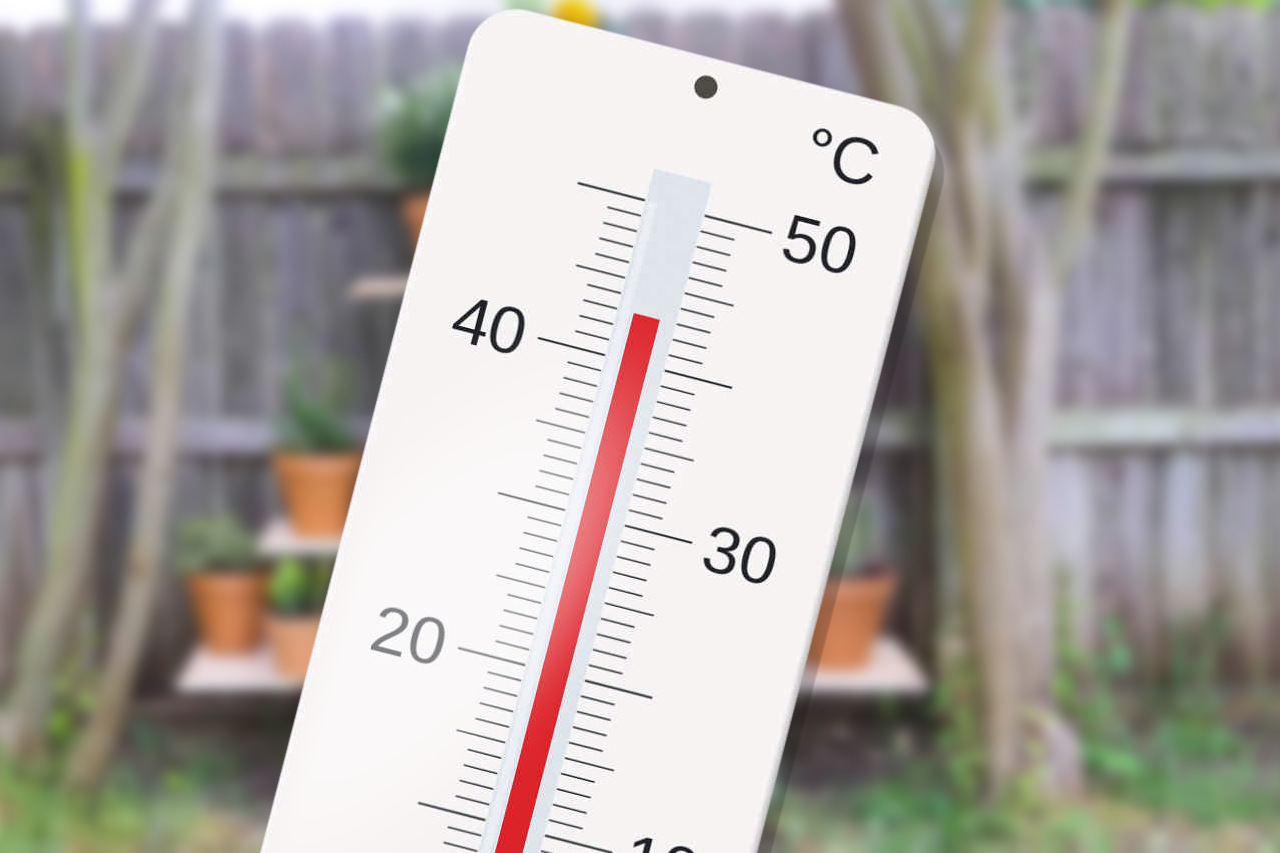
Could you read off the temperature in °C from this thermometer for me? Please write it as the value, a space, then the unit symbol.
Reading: 43 °C
